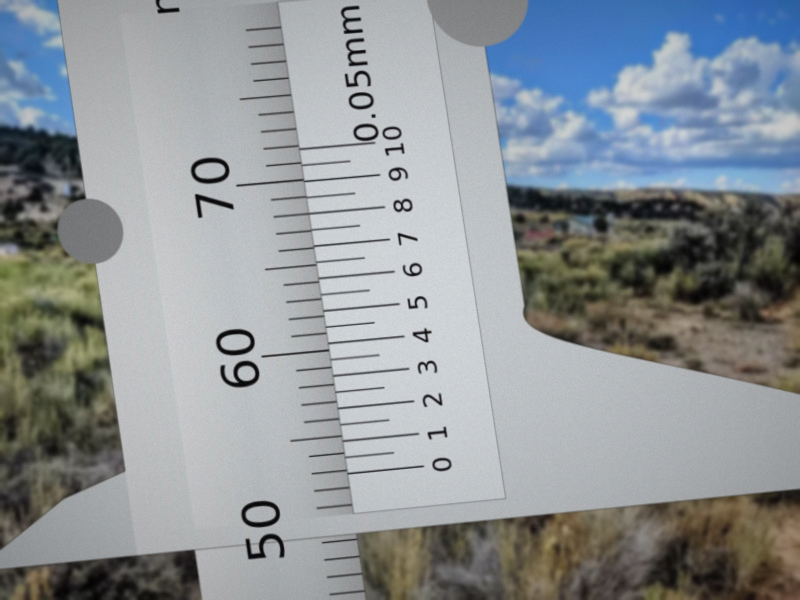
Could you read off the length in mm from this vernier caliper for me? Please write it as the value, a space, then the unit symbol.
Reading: 52.8 mm
